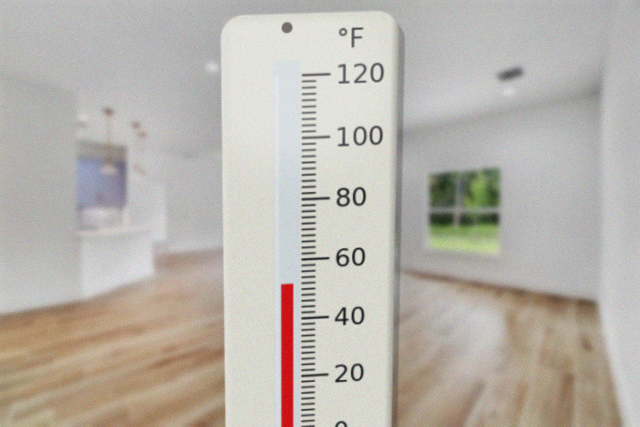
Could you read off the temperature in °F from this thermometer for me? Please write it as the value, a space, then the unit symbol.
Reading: 52 °F
